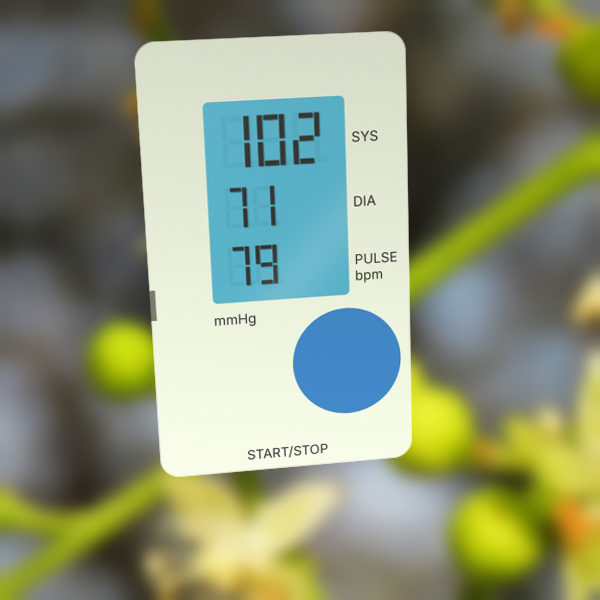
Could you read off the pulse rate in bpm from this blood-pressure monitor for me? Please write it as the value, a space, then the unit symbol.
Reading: 79 bpm
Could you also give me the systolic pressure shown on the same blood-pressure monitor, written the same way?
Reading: 102 mmHg
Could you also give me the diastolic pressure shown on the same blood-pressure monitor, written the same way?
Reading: 71 mmHg
